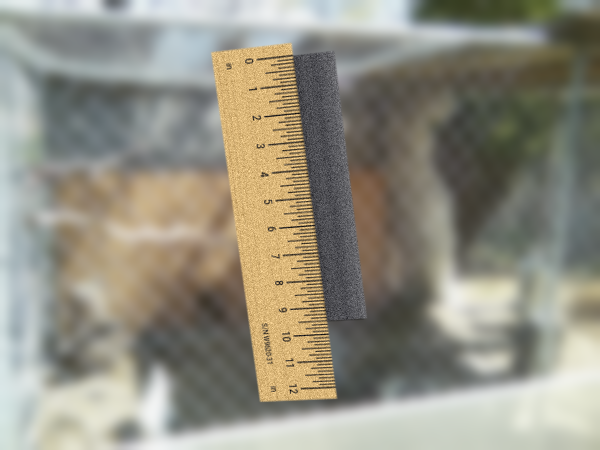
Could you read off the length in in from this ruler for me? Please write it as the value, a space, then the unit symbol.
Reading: 9.5 in
